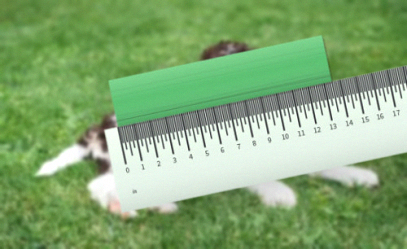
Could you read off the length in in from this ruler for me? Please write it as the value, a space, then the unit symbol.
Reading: 13.5 in
